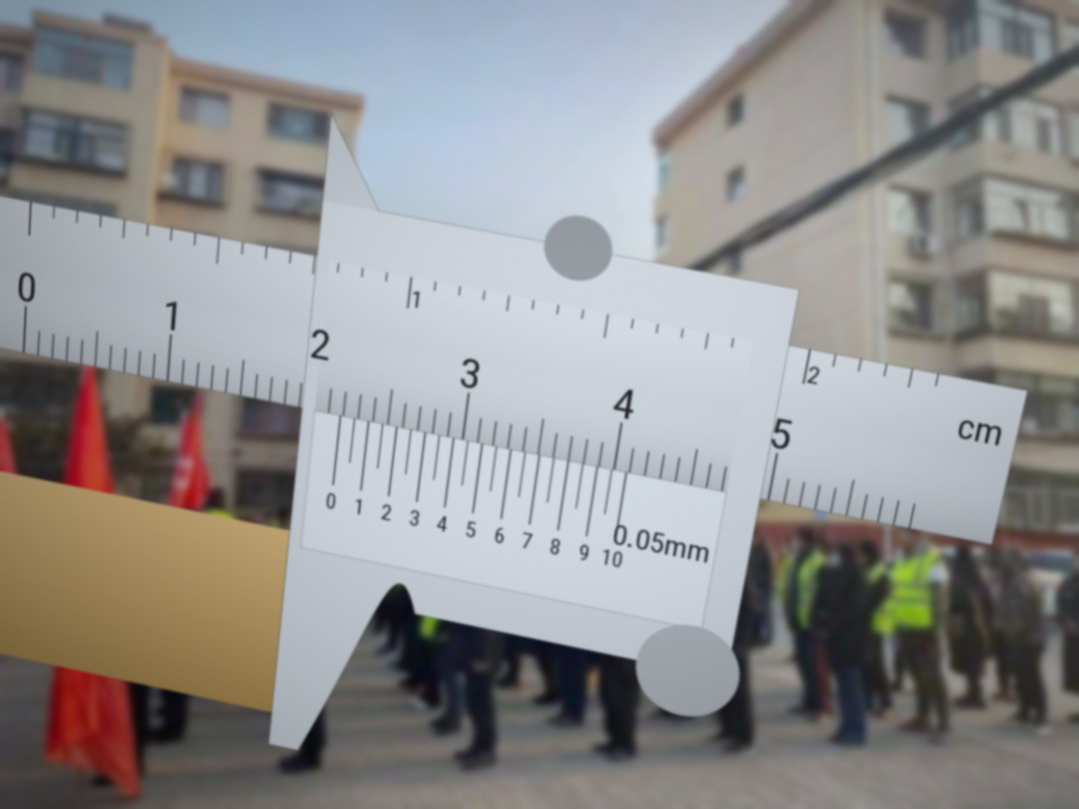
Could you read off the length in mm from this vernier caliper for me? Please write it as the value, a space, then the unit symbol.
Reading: 21.8 mm
